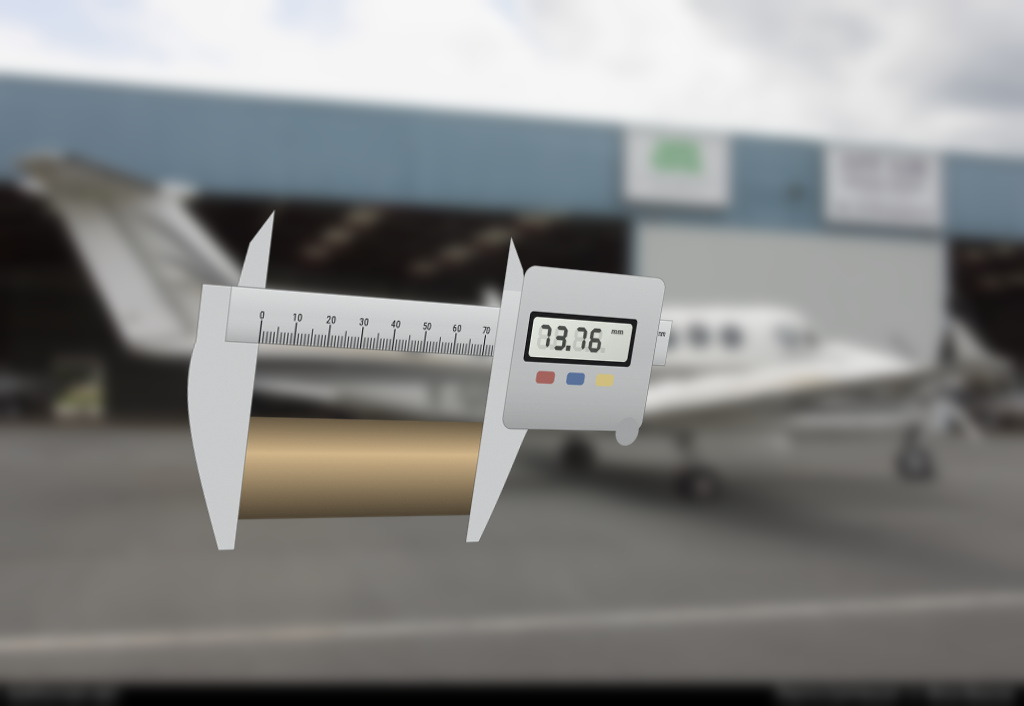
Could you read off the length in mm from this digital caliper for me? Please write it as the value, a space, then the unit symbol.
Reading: 73.76 mm
